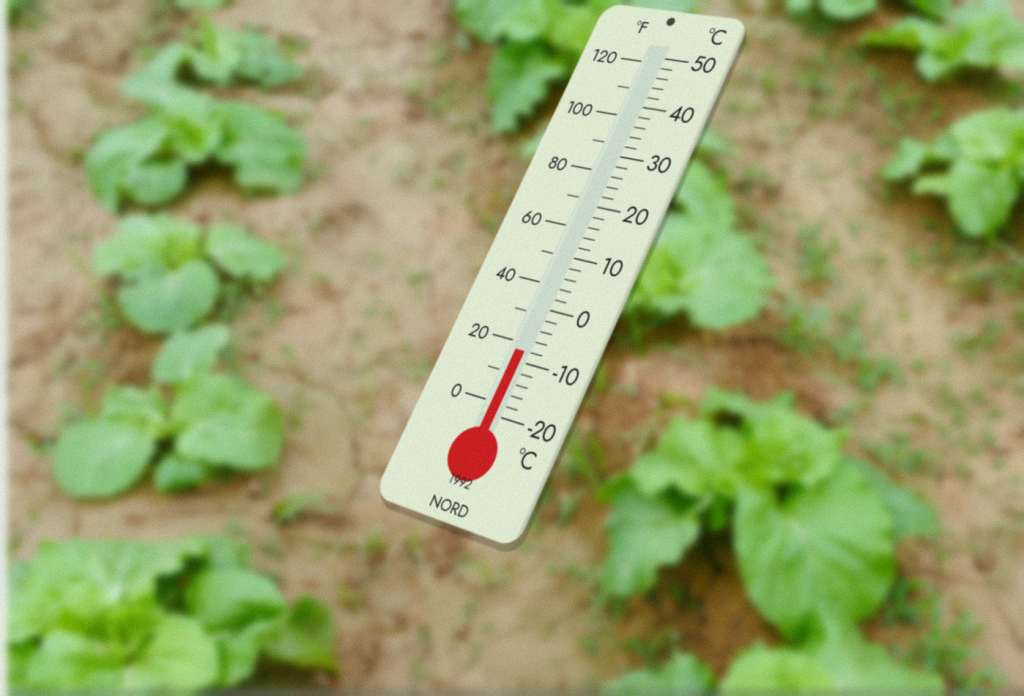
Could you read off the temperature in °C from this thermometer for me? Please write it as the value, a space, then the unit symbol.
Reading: -8 °C
